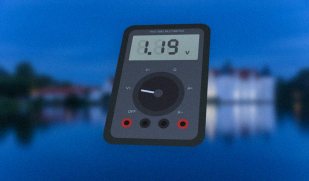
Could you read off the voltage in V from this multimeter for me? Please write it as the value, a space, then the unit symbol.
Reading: 1.19 V
